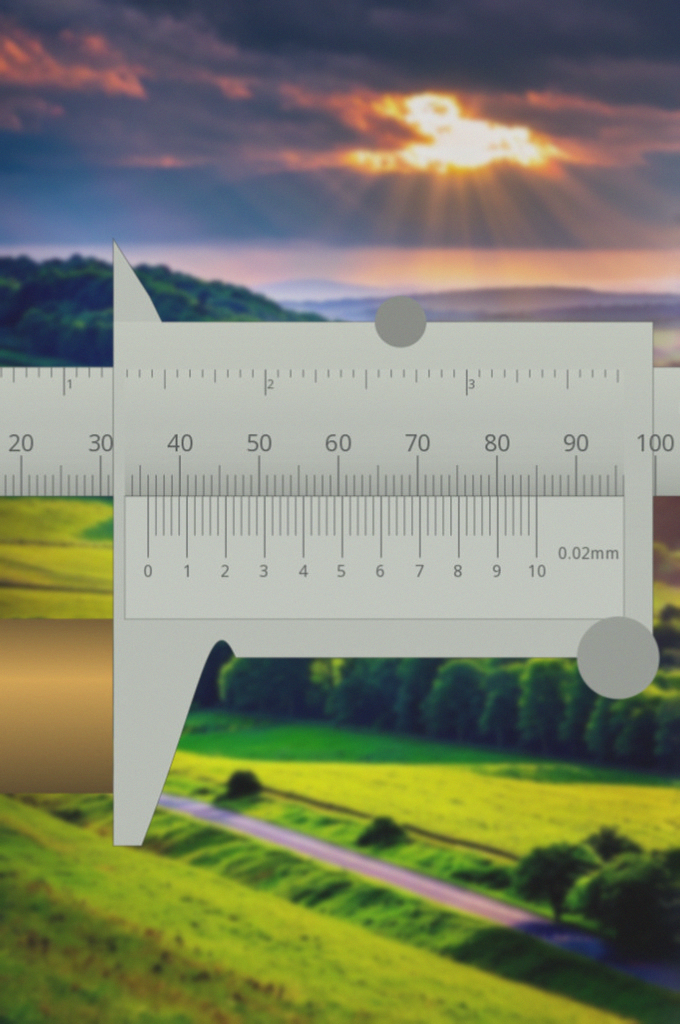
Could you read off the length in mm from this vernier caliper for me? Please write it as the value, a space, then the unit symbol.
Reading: 36.0 mm
